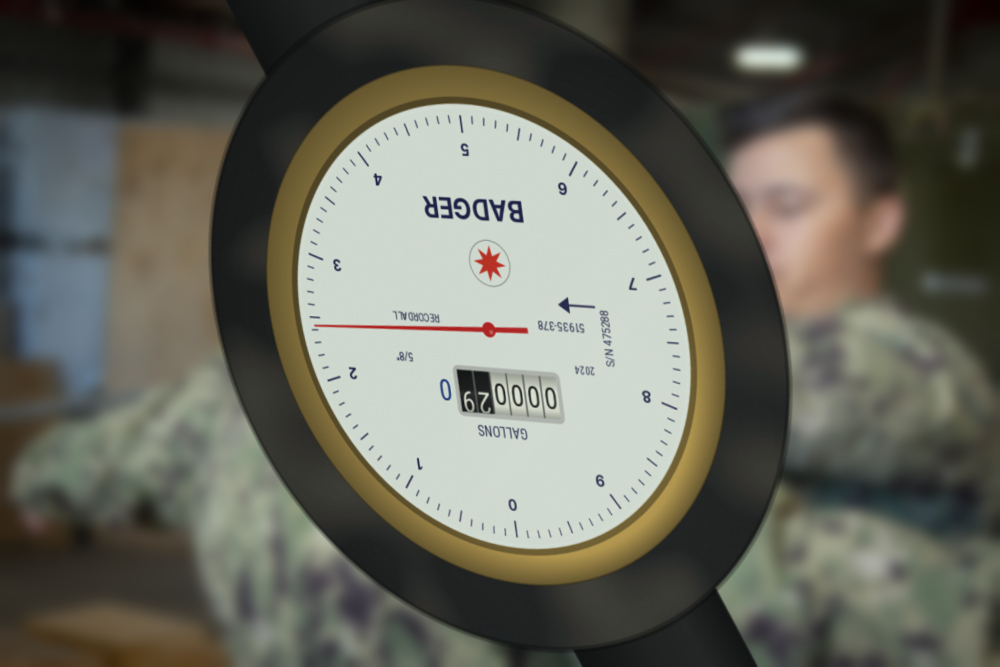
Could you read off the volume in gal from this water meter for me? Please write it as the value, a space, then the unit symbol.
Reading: 292.4 gal
